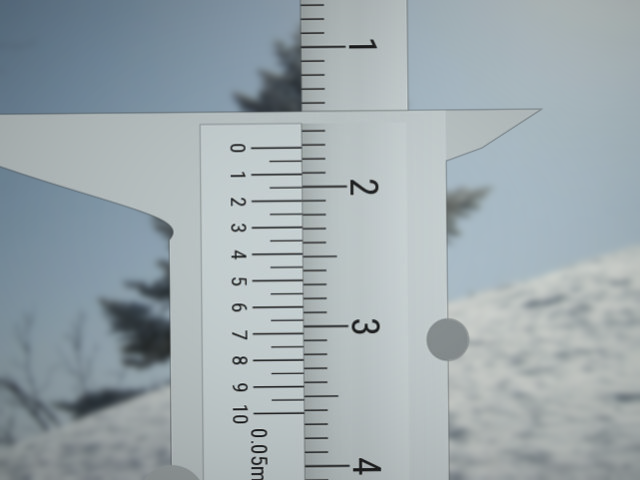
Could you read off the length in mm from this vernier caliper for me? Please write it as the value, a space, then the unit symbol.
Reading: 17.2 mm
